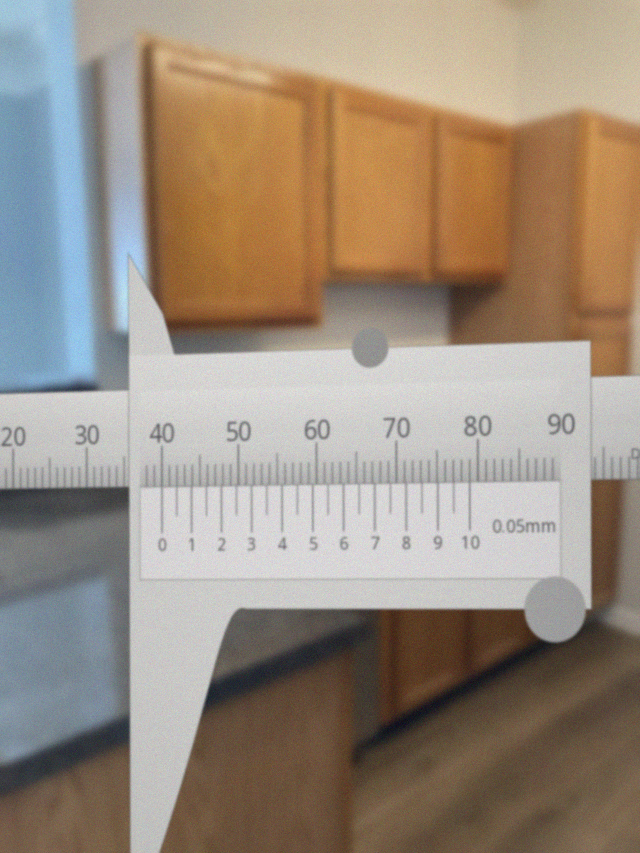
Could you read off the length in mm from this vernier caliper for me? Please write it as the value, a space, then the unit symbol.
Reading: 40.0 mm
